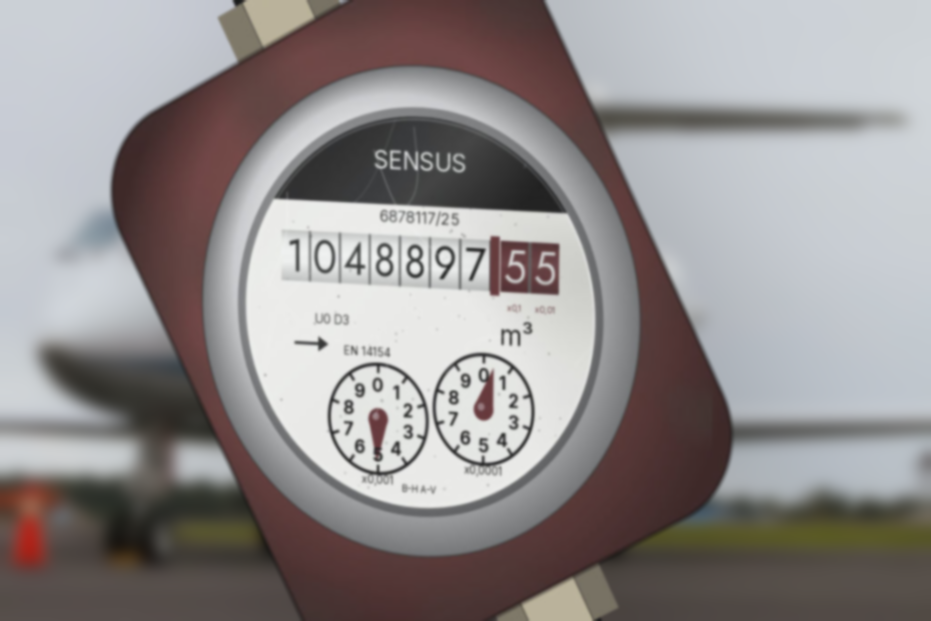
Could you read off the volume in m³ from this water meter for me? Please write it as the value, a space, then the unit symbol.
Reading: 1048897.5550 m³
